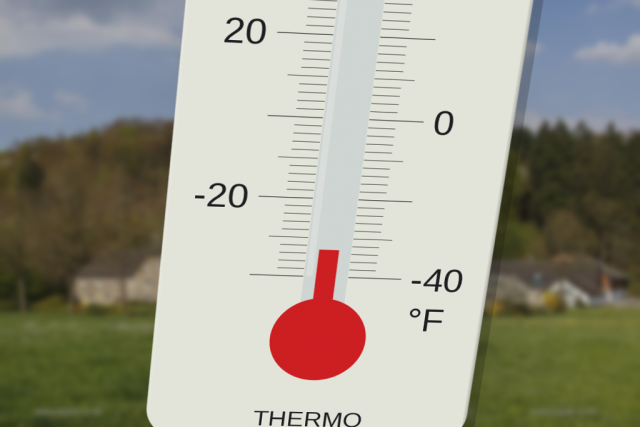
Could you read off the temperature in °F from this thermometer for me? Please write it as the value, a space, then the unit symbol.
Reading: -33 °F
